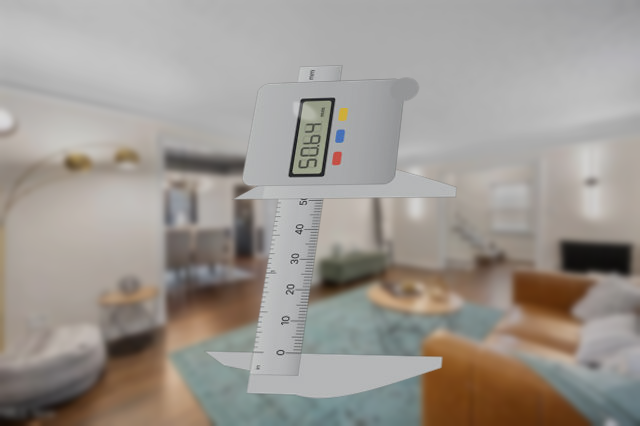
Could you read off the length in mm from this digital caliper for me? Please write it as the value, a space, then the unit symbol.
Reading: 50.64 mm
